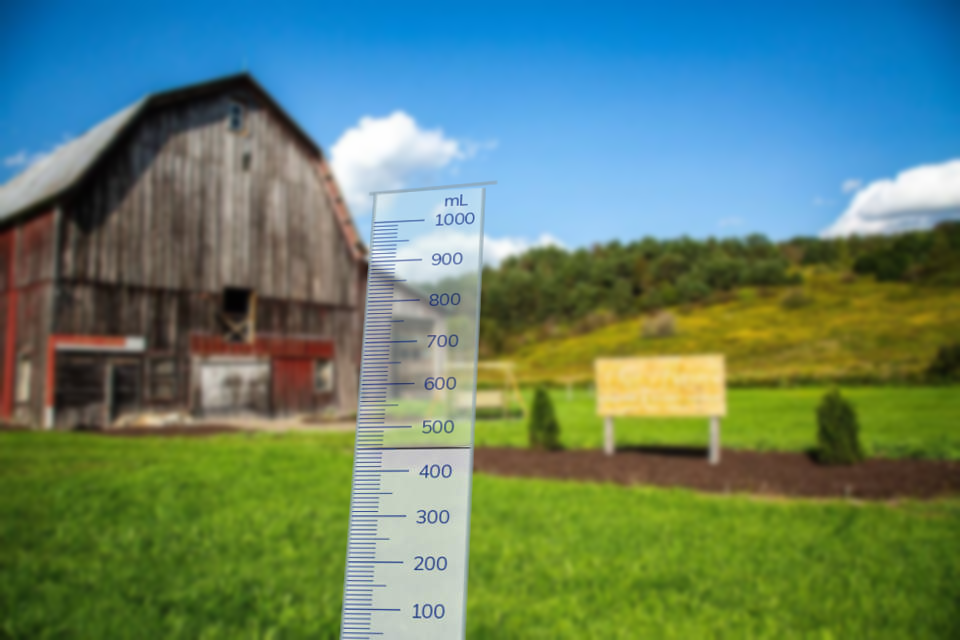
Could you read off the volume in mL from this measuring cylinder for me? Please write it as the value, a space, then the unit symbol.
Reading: 450 mL
